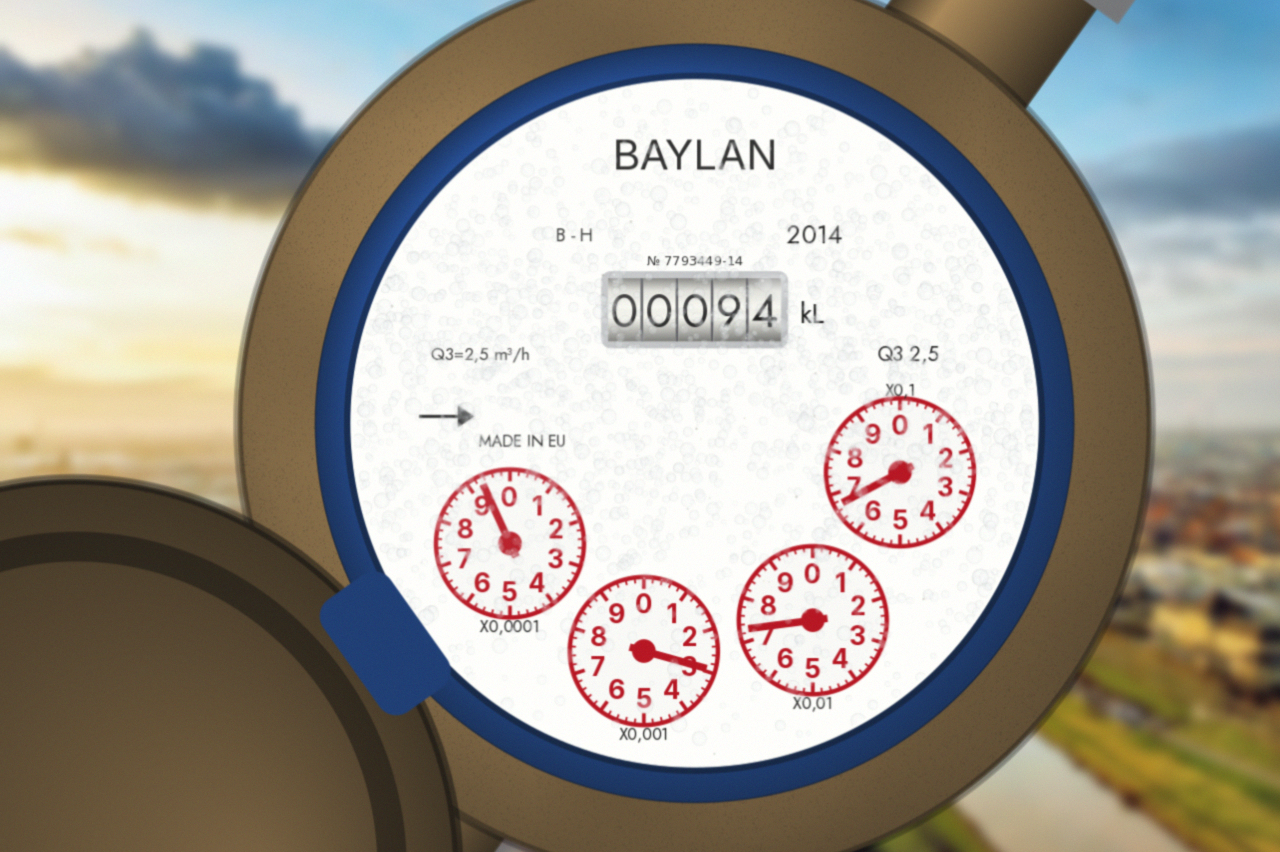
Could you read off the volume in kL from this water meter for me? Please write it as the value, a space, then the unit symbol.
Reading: 94.6729 kL
